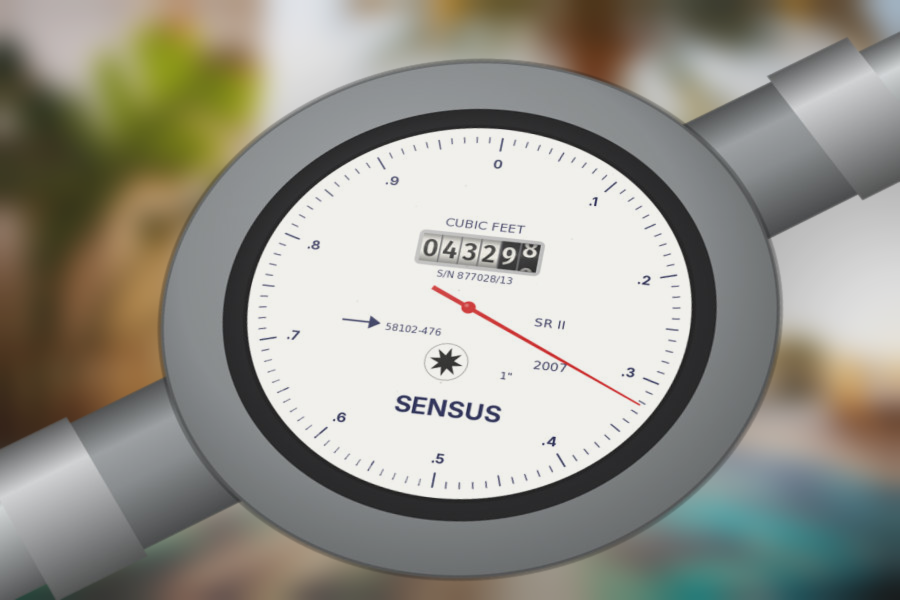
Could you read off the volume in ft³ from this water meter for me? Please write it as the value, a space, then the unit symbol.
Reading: 43298.32 ft³
